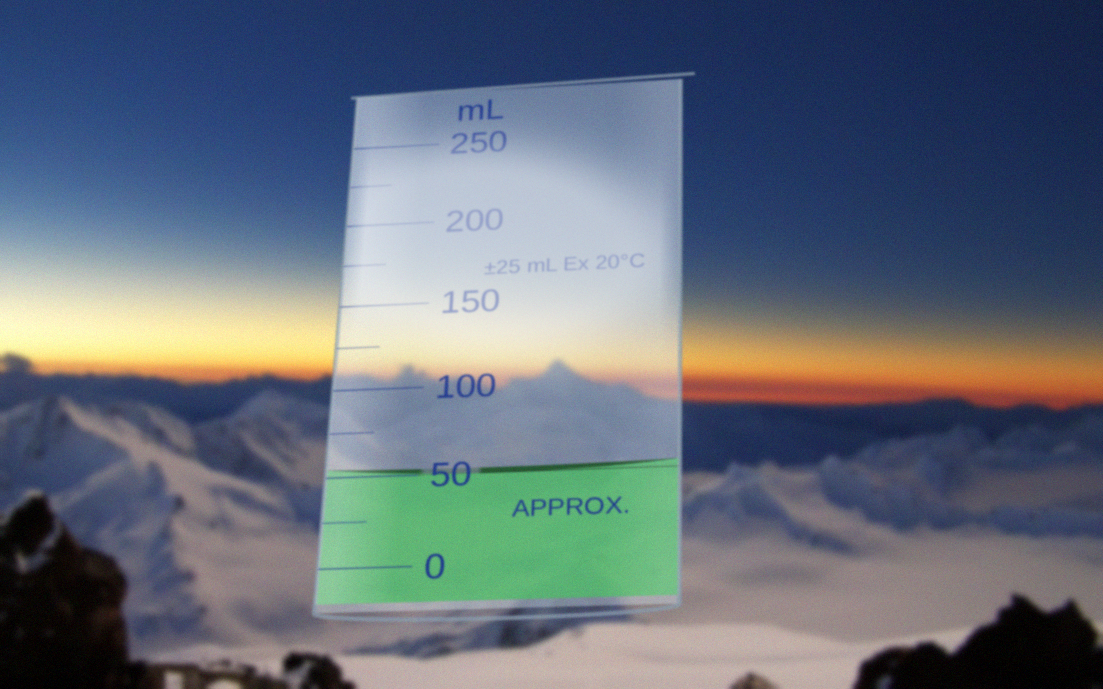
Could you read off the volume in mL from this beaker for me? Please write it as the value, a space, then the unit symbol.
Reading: 50 mL
